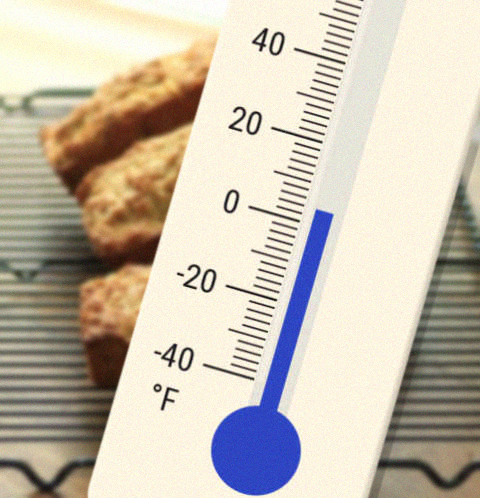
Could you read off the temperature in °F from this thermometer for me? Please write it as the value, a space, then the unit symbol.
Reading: 4 °F
